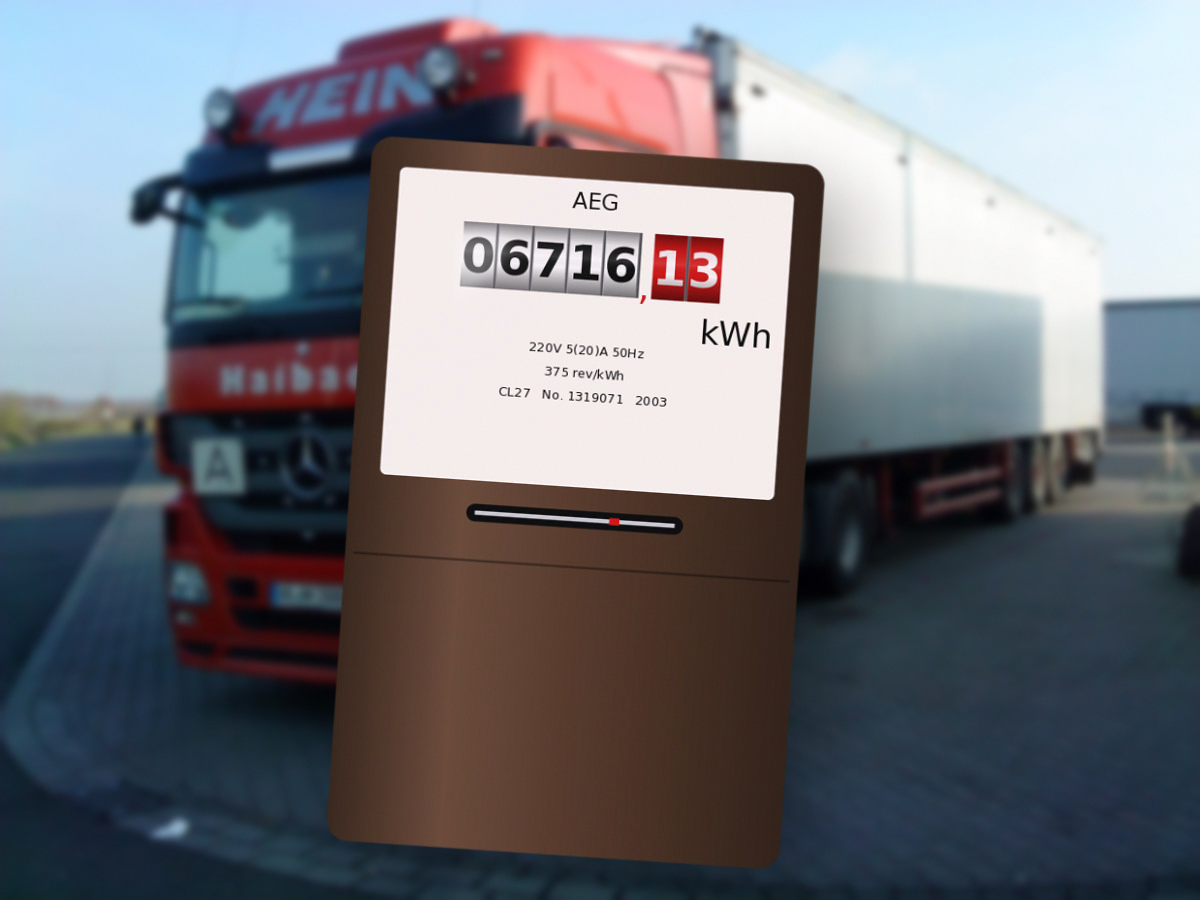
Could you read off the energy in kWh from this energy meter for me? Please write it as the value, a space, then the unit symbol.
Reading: 6716.13 kWh
